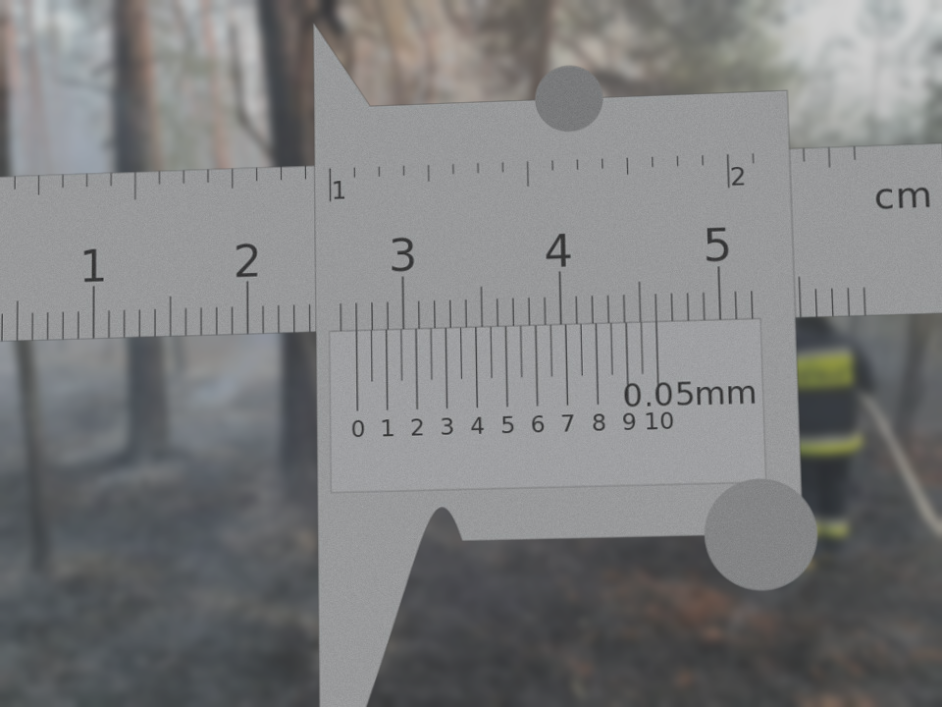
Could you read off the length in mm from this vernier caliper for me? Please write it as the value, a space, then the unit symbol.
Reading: 27.0 mm
